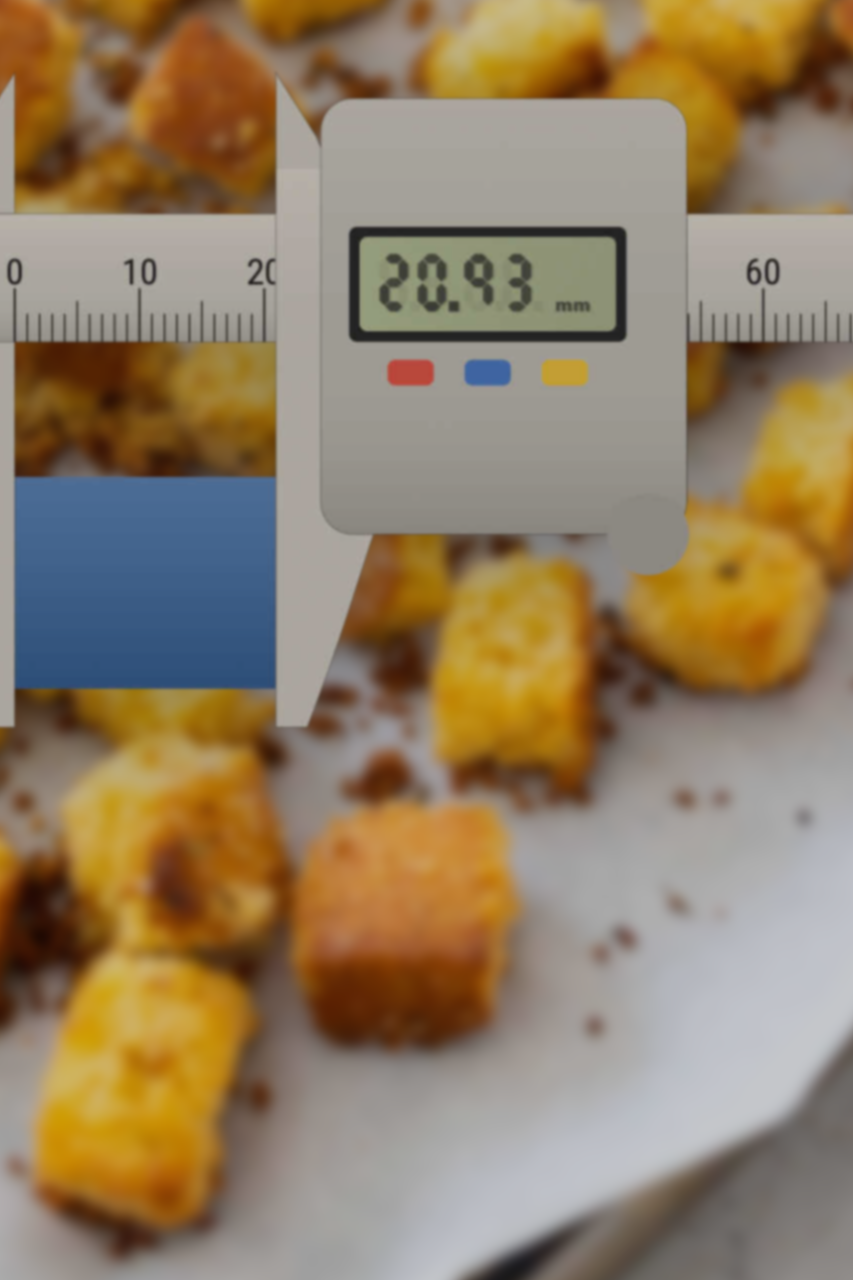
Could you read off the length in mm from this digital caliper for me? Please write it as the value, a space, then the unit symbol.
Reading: 20.93 mm
